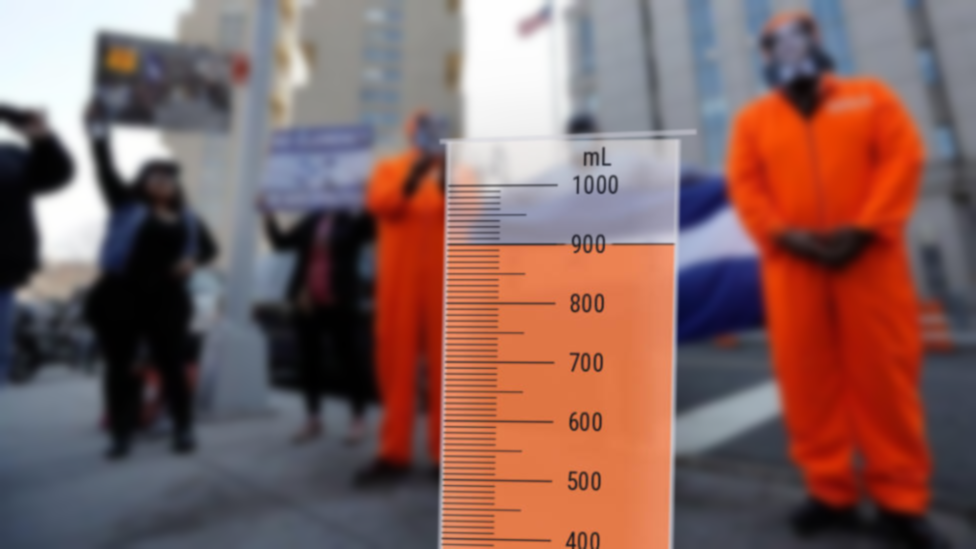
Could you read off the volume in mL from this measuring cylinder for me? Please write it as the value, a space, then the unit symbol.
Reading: 900 mL
